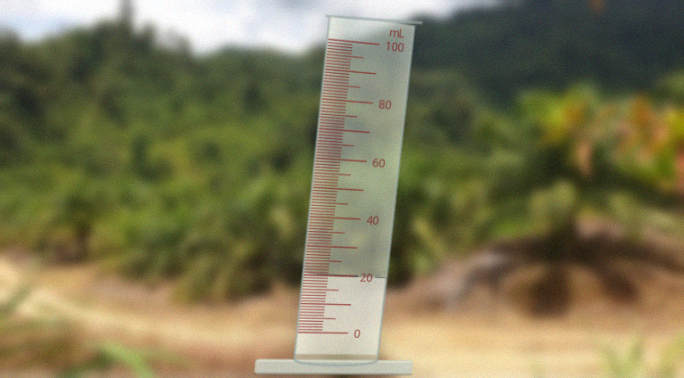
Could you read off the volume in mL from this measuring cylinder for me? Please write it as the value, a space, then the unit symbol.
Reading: 20 mL
